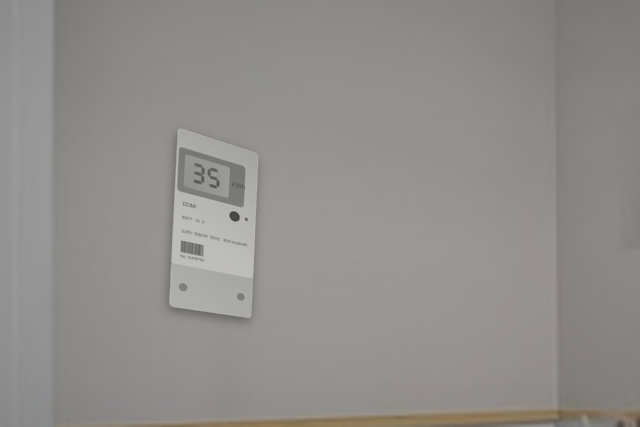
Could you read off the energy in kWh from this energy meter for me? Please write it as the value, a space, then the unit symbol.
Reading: 35 kWh
